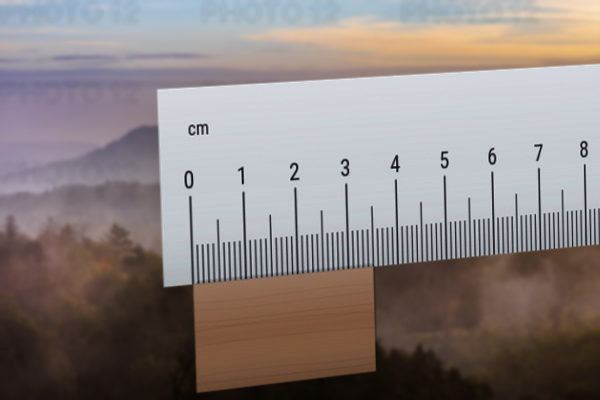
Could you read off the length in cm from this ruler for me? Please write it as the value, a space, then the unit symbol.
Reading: 3.5 cm
